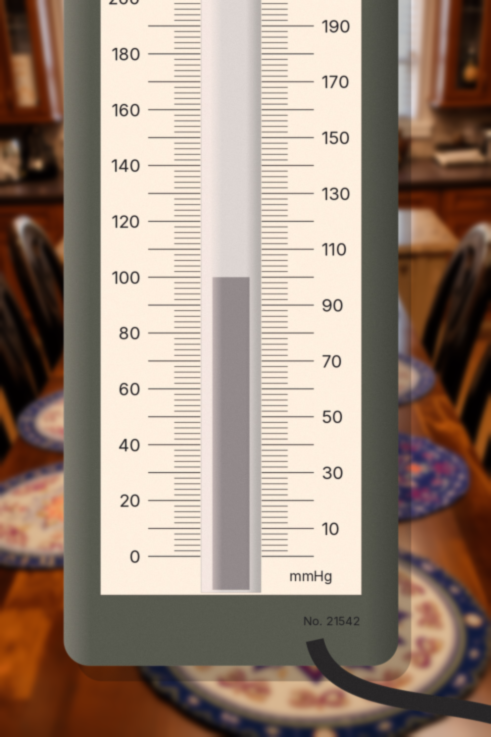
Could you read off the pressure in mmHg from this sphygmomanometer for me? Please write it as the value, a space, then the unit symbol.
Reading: 100 mmHg
